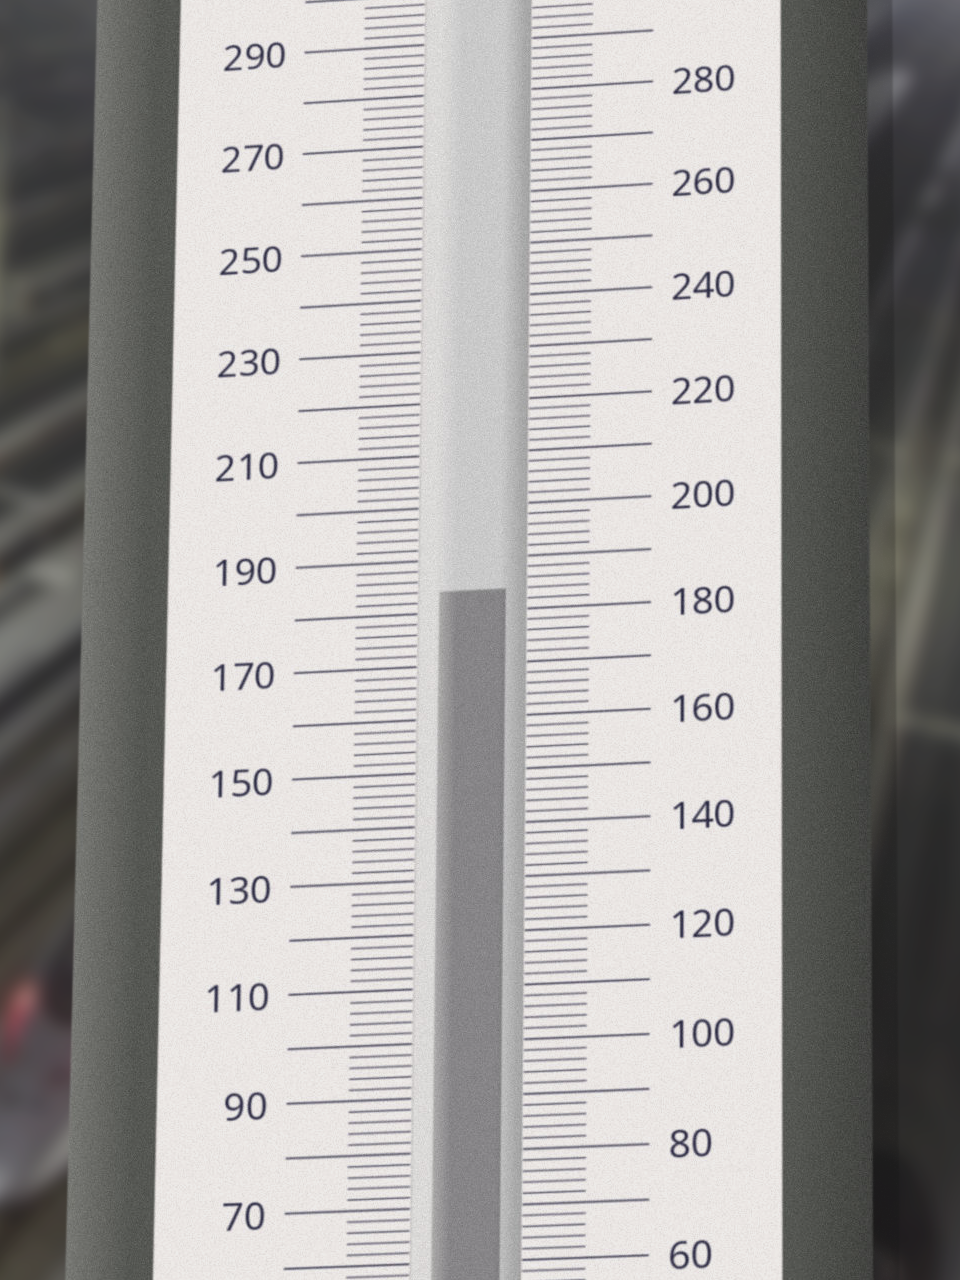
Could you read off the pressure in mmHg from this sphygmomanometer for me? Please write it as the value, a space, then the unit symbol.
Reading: 184 mmHg
